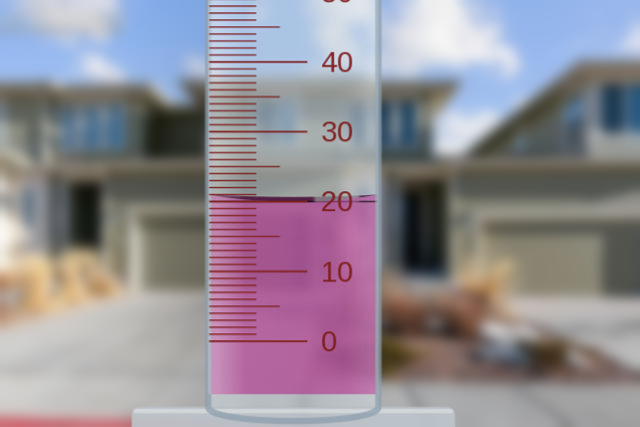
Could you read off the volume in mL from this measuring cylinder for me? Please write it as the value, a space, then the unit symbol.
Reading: 20 mL
